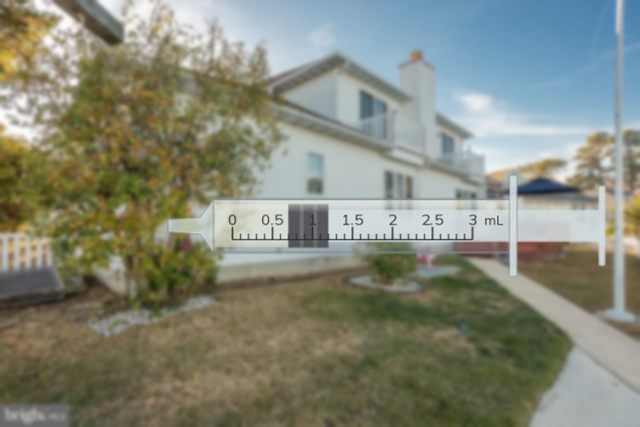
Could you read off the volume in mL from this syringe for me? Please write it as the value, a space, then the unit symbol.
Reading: 0.7 mL
